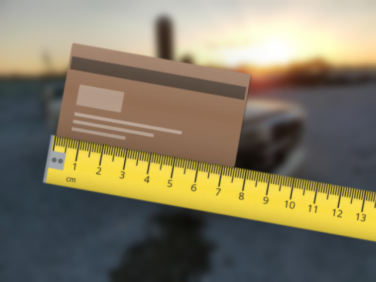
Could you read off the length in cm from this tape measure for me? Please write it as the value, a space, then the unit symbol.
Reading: 7.5 cm
